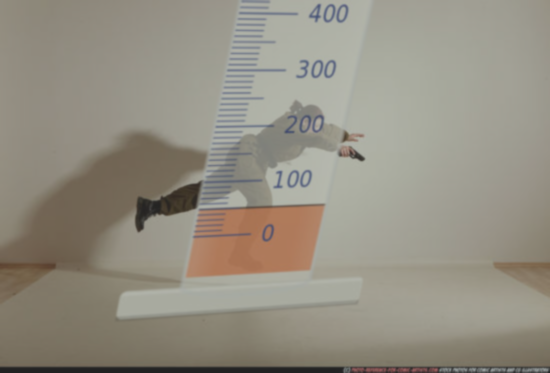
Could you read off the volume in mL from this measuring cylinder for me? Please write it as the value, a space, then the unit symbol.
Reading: 50 mL
